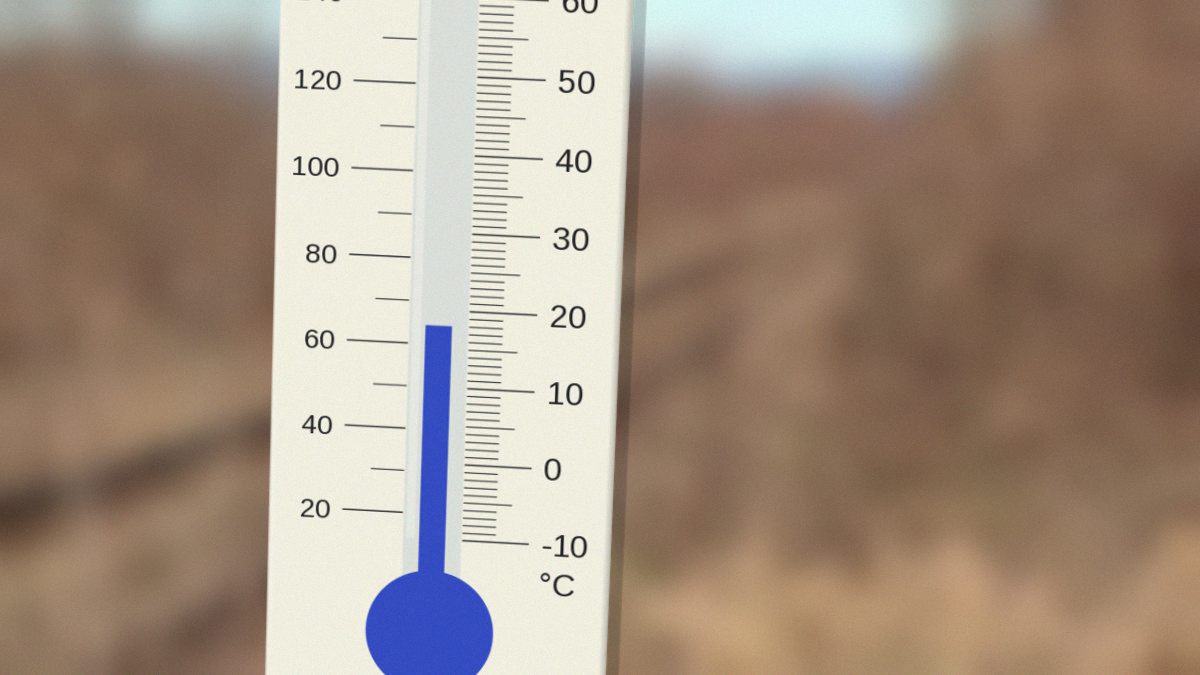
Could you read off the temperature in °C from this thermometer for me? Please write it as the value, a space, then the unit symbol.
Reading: 18 °C
